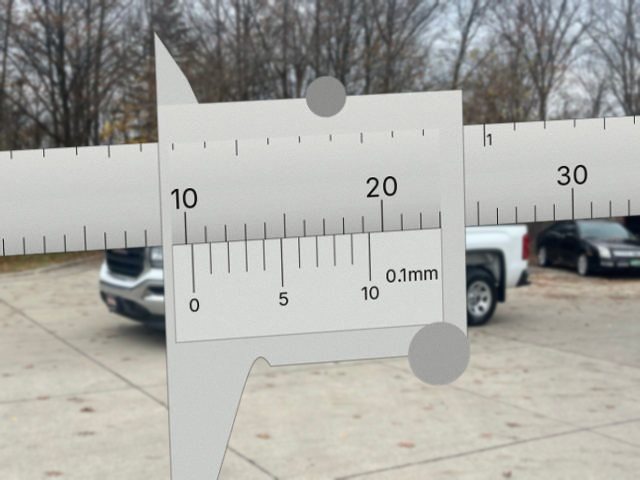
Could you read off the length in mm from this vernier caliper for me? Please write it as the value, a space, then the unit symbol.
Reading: 10.3 mm
